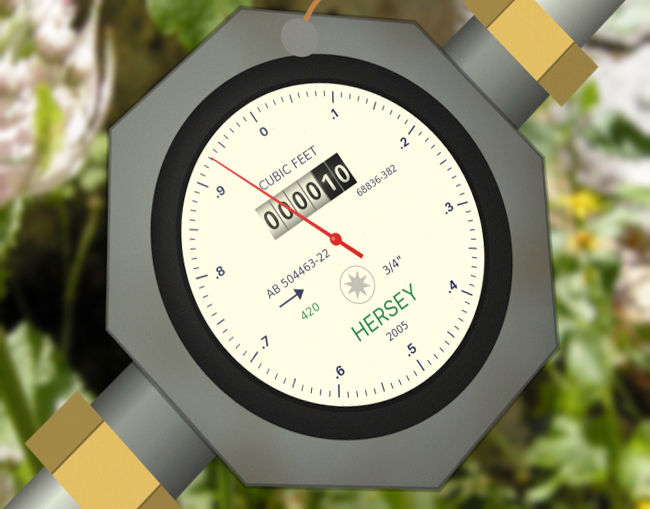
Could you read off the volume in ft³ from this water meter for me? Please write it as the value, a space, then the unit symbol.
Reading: 9.93 ft³
